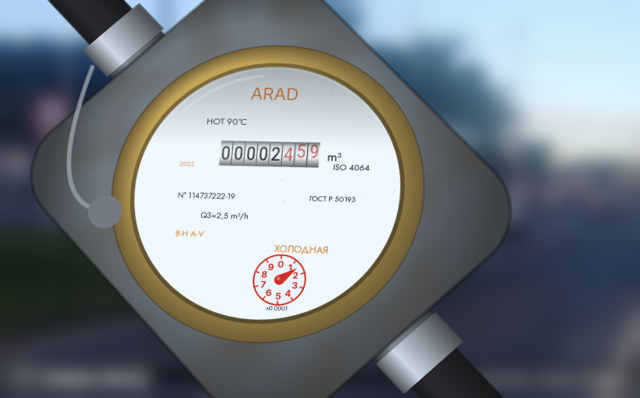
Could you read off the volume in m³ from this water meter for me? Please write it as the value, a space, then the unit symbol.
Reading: 2.4591 m³
